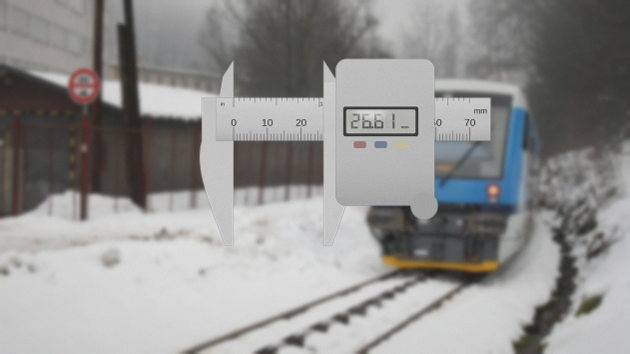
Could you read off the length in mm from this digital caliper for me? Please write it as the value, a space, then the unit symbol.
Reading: 26.61 mm
